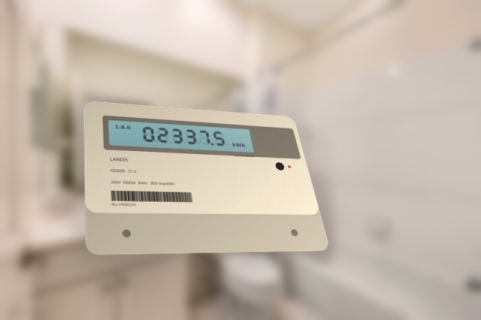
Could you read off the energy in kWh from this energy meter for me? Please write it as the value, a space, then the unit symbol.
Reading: 2337.5 kWh
